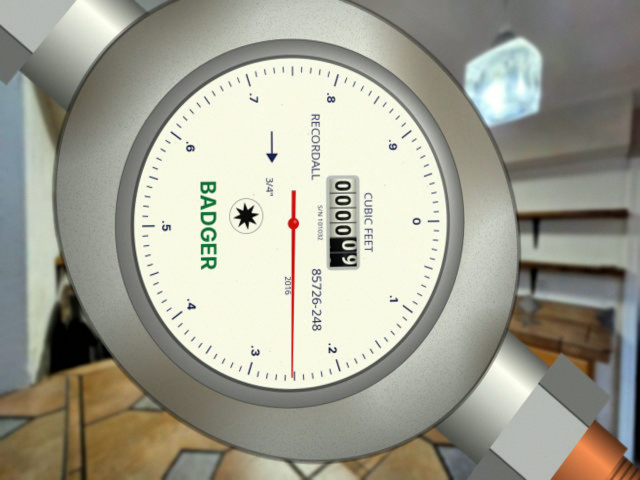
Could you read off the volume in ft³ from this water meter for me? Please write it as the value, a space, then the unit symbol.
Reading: 9.25 ft³
